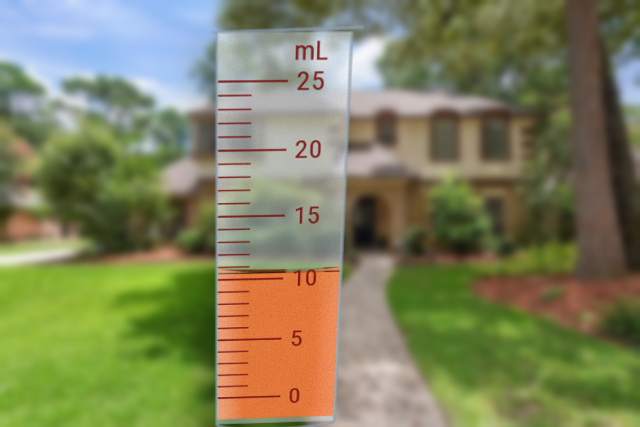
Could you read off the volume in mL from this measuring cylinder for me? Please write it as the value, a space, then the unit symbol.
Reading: 10.5 mL
